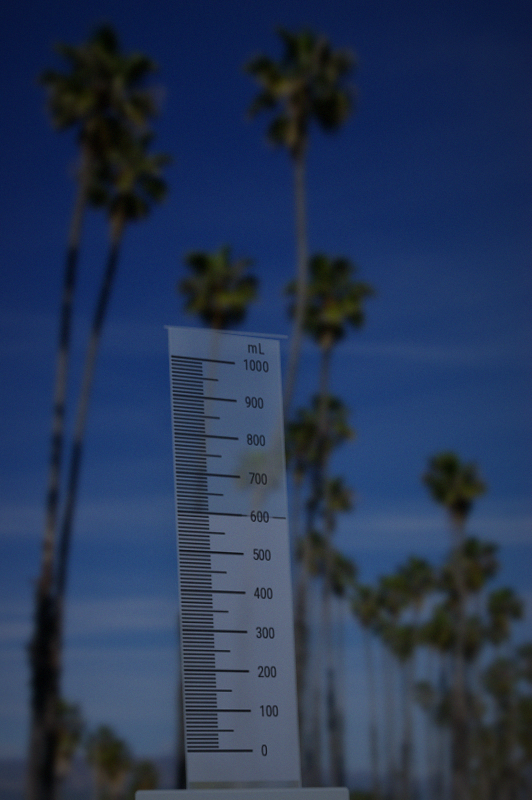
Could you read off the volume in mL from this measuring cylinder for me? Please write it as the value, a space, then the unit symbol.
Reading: 600 mL
